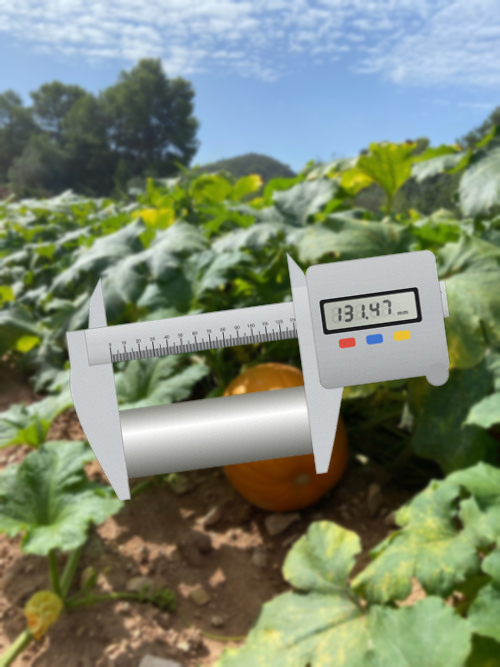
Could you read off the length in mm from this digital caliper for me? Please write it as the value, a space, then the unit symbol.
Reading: 131.47 mm
